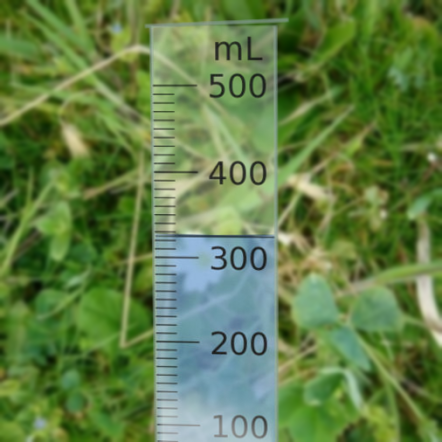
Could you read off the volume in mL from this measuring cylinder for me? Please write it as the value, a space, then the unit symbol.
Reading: 325 mL
